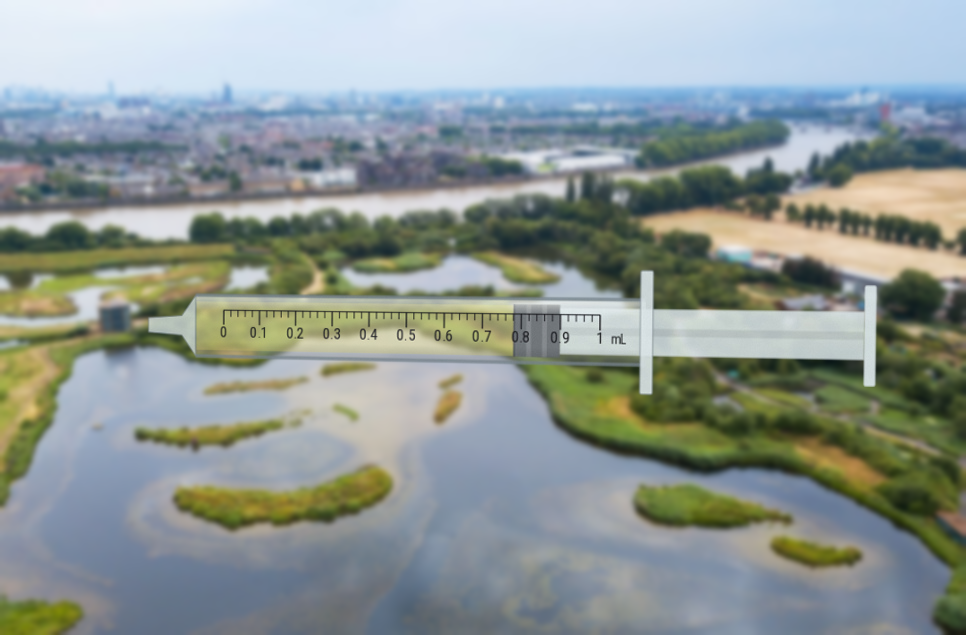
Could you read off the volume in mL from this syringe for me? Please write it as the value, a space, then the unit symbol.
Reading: 0.78 mL
